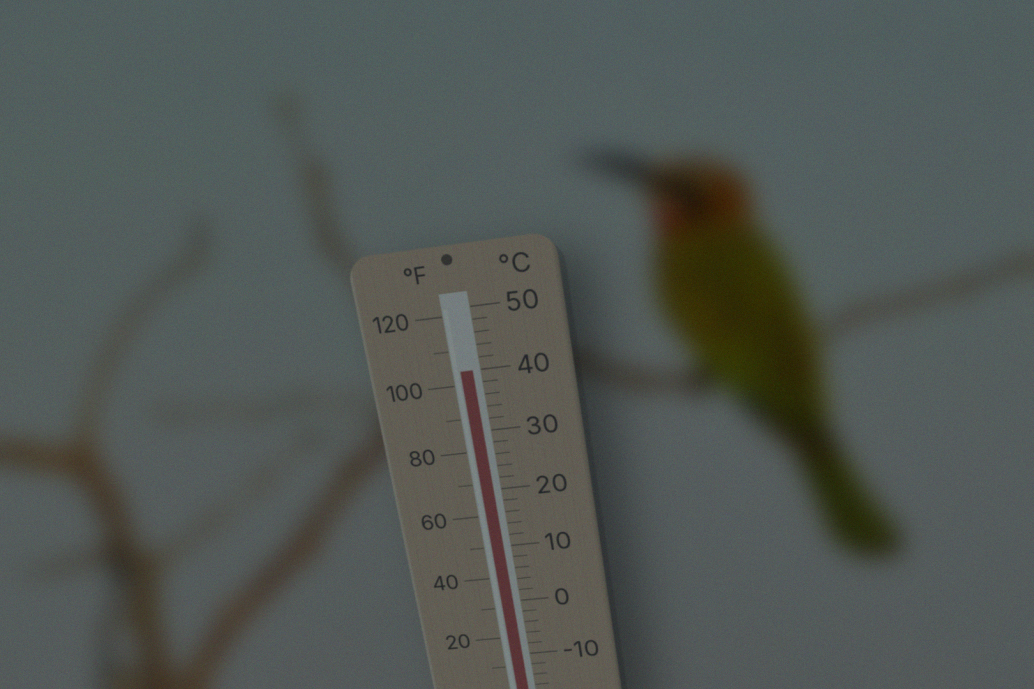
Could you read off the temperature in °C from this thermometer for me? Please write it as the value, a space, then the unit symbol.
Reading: 40 °C
